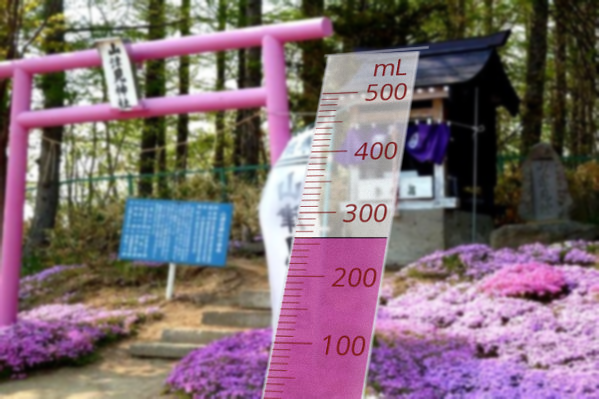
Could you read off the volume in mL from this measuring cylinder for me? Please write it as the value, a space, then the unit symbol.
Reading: 260 mL
